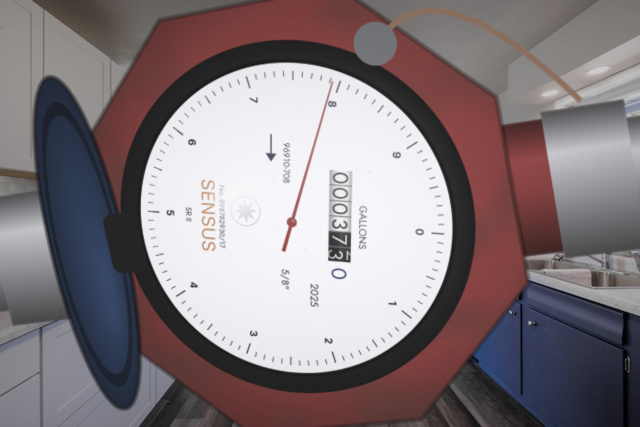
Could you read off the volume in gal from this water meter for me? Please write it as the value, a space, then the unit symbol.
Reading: 3727.9 gal
